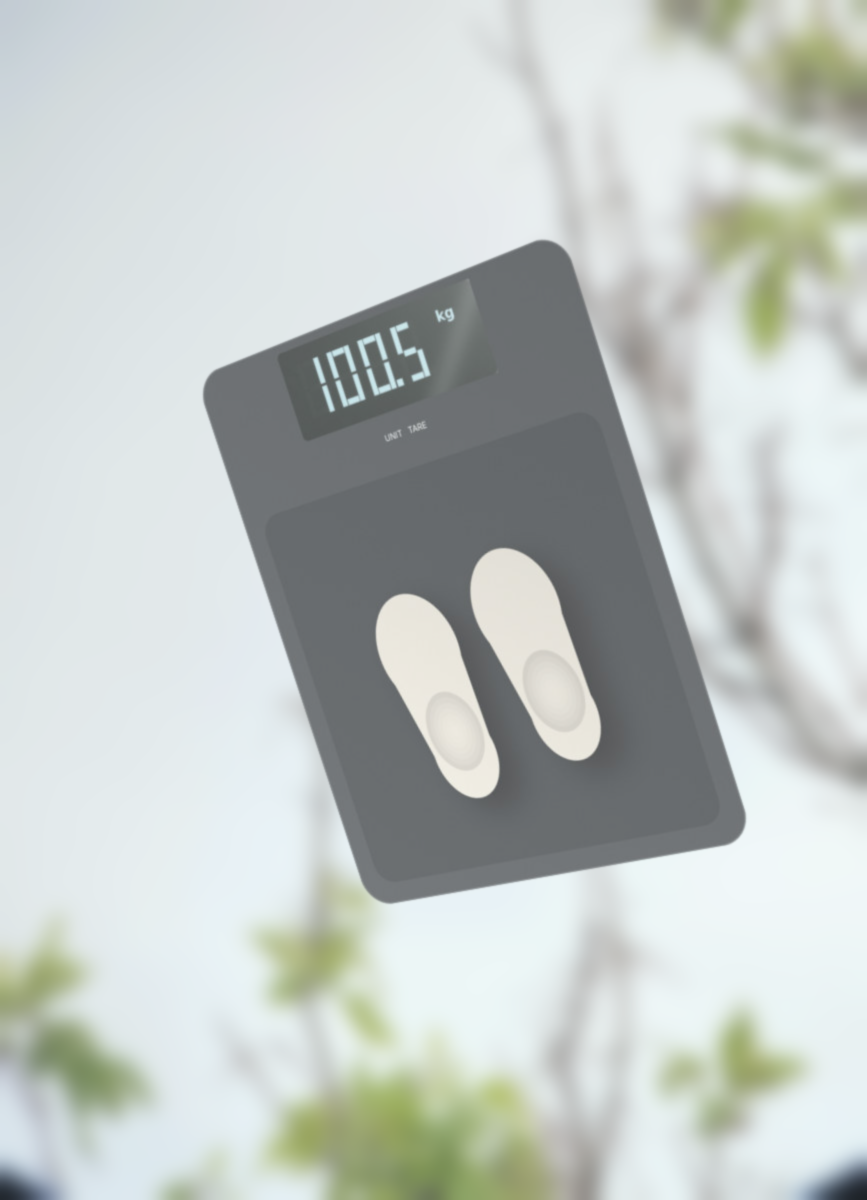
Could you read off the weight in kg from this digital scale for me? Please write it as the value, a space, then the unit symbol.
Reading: 100.5 kg
